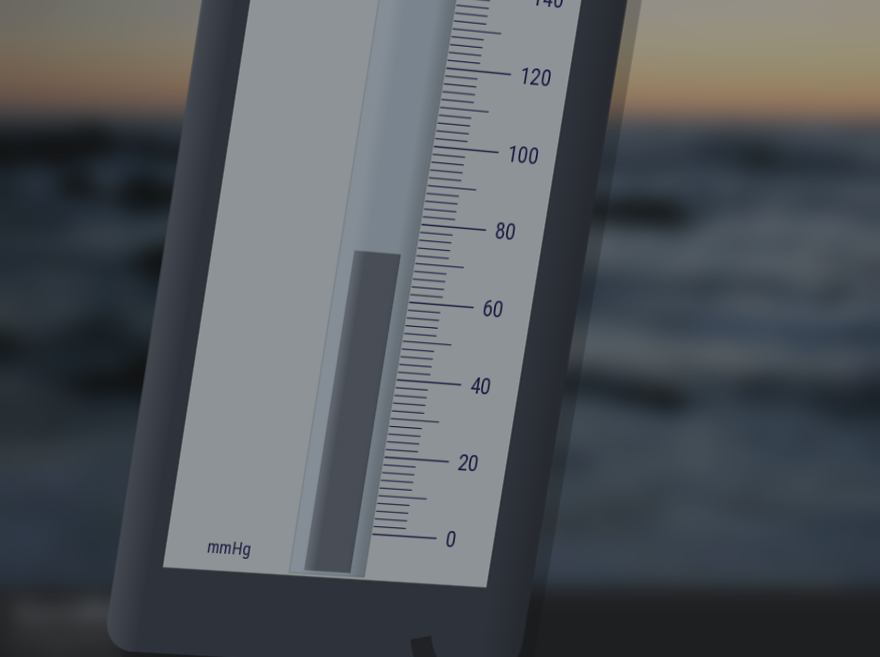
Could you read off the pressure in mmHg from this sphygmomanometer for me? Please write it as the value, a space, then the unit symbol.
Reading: 72 mmHg
